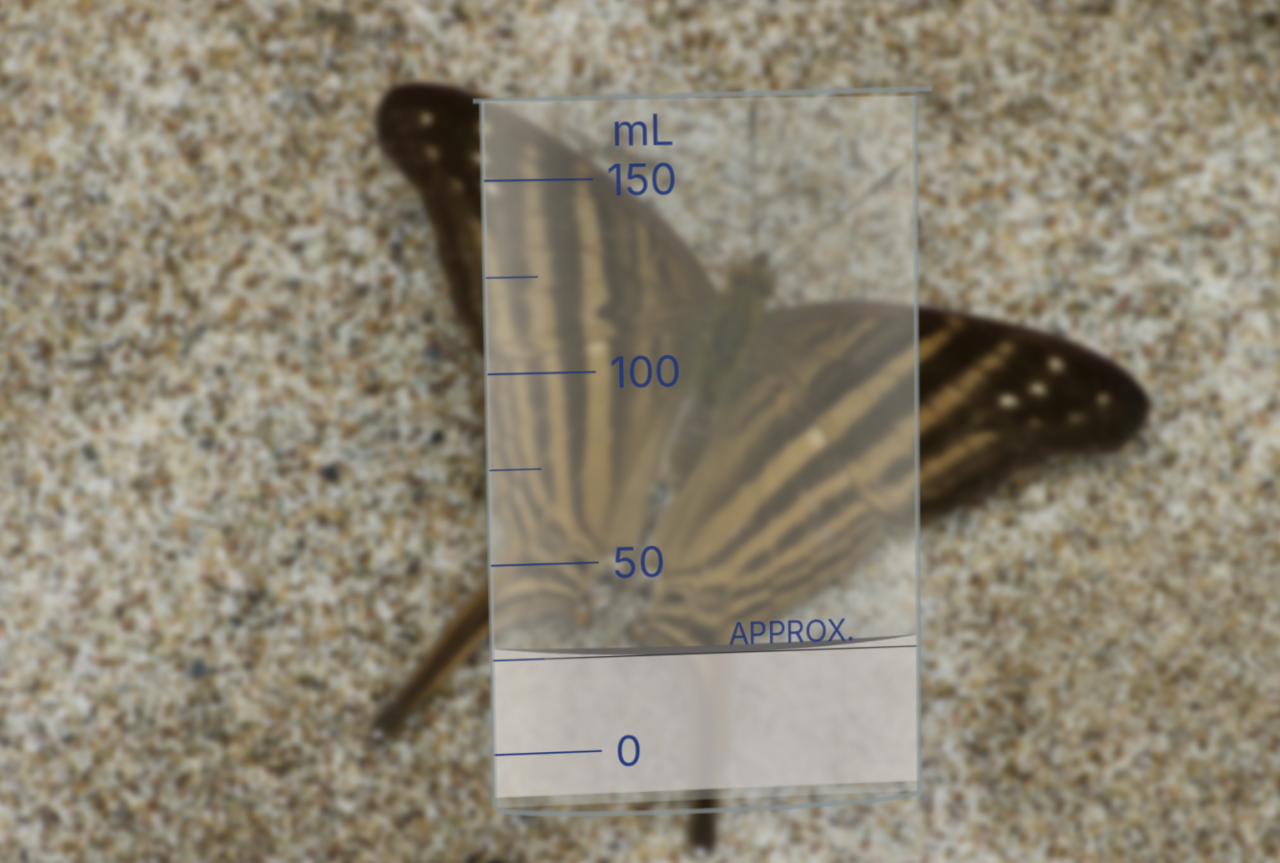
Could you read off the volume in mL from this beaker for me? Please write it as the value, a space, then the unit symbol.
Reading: 25 mL
